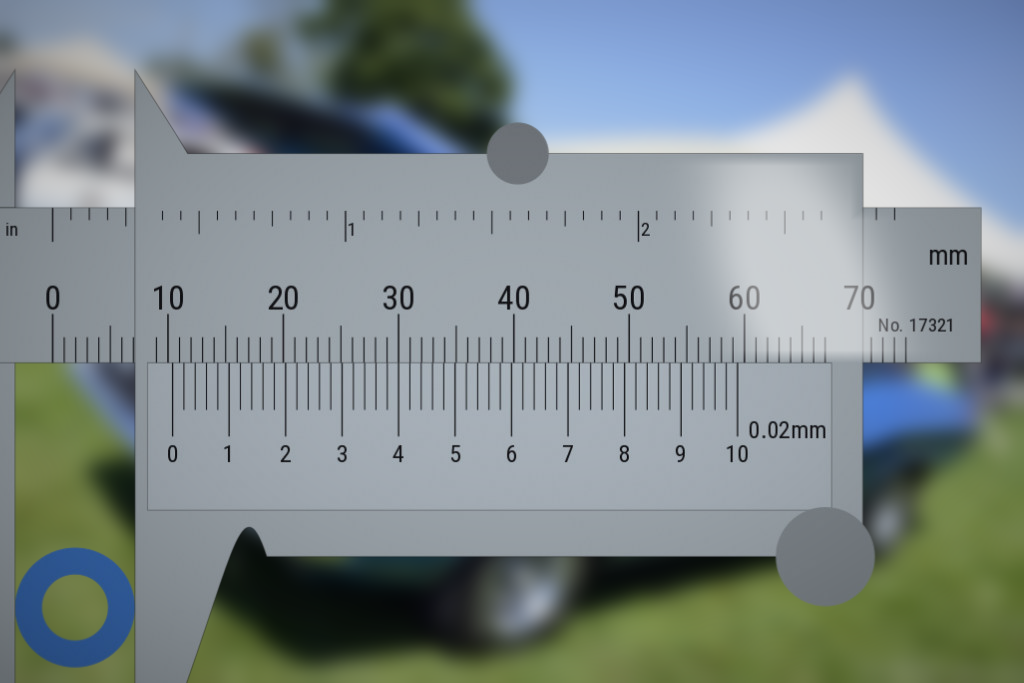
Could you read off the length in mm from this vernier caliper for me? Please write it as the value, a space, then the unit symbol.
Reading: 10.4 mm
